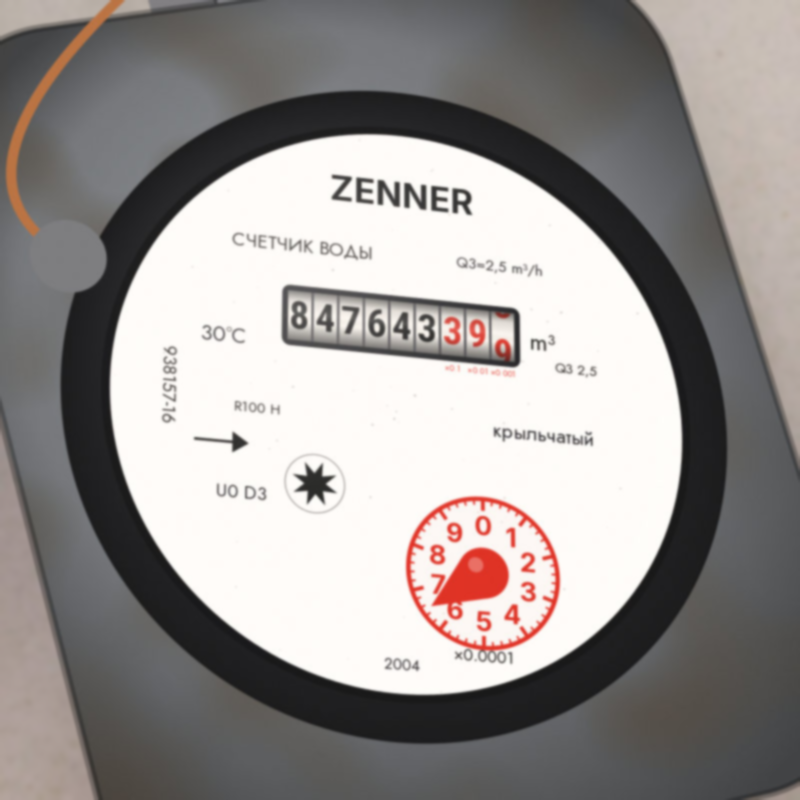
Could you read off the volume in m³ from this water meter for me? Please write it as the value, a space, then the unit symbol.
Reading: 847643.3986 m³
